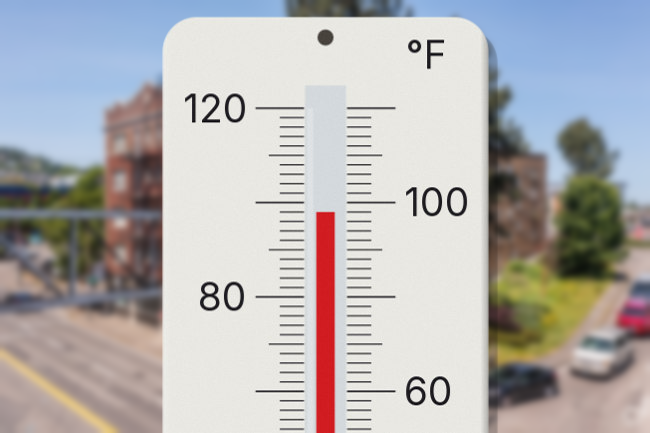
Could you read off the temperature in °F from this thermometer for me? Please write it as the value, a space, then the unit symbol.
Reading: 98 °F
